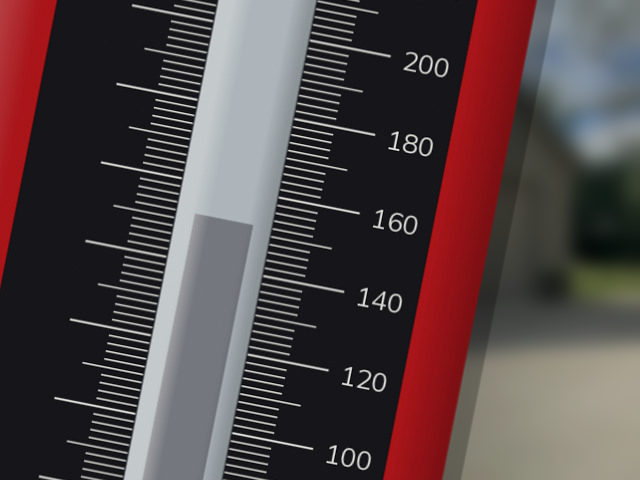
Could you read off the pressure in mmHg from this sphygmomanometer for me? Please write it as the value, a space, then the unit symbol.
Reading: 152 mmHg
